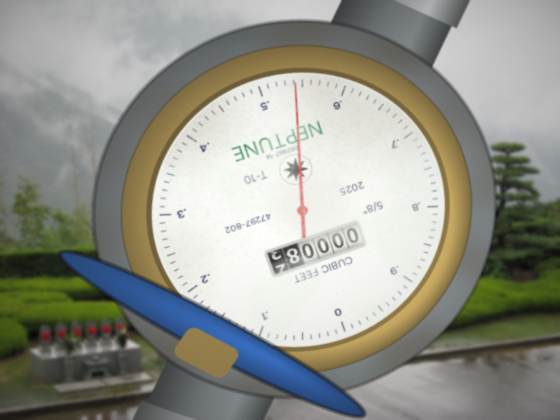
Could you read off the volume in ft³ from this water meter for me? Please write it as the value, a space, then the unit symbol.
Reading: 82.54 ft³
